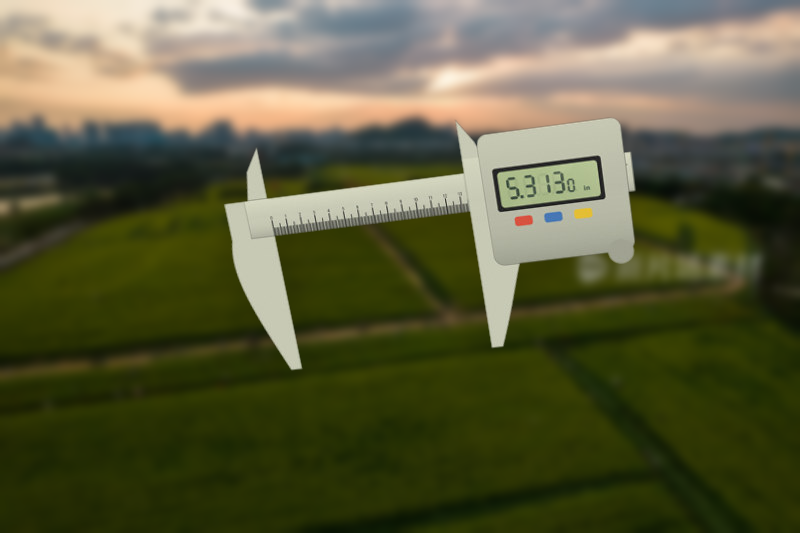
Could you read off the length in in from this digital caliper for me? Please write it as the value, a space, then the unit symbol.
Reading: 5.3130 in
